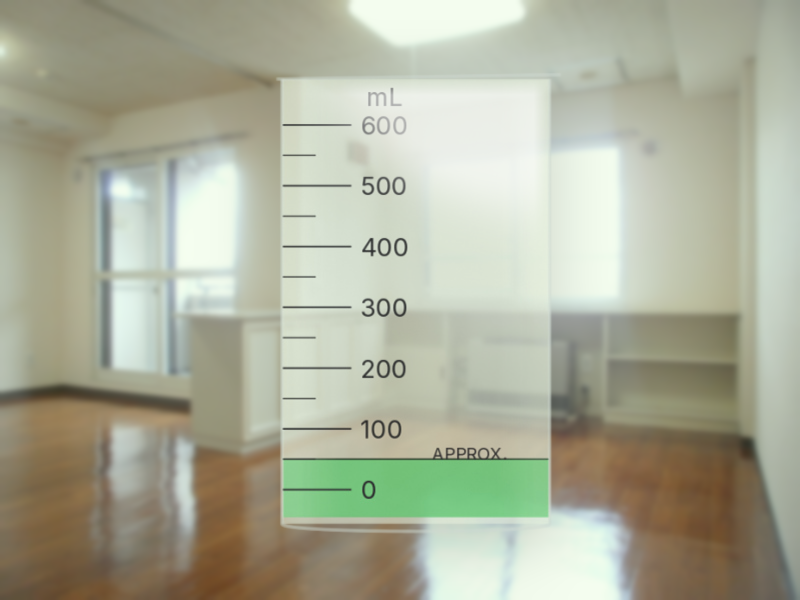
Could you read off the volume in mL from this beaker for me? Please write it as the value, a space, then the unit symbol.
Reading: 50 mL
